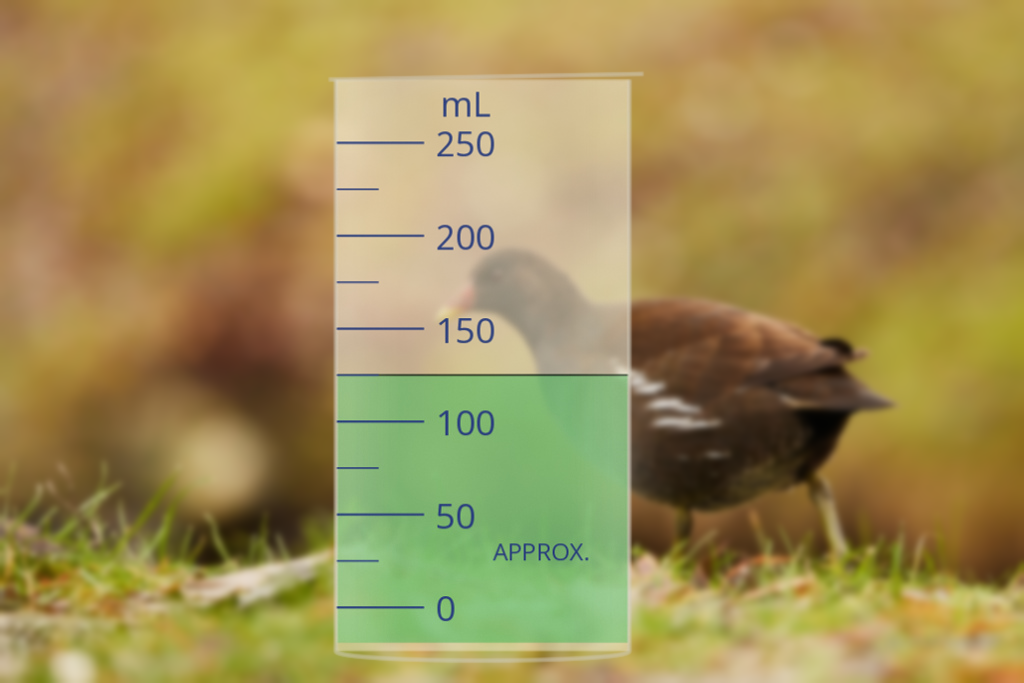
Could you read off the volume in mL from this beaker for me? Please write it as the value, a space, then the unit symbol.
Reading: 125 mL
